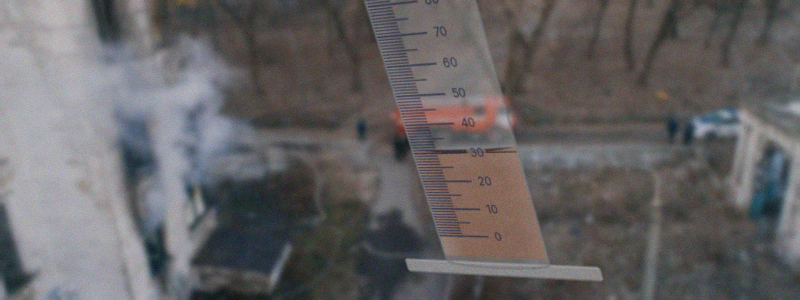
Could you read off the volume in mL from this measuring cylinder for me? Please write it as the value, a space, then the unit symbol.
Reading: 30 mL
